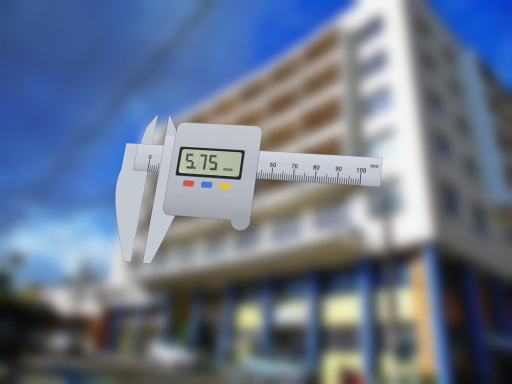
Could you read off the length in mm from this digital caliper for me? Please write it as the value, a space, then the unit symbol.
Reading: 5.75 mm
